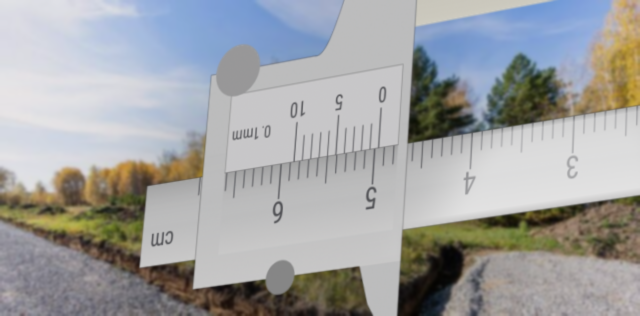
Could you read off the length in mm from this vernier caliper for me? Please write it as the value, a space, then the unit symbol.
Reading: 49.6 mm
